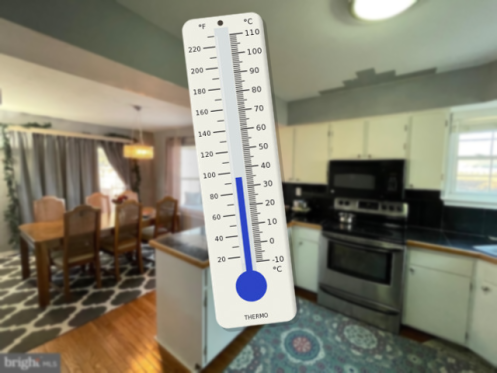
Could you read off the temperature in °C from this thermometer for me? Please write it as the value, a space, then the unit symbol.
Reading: 35 °C
